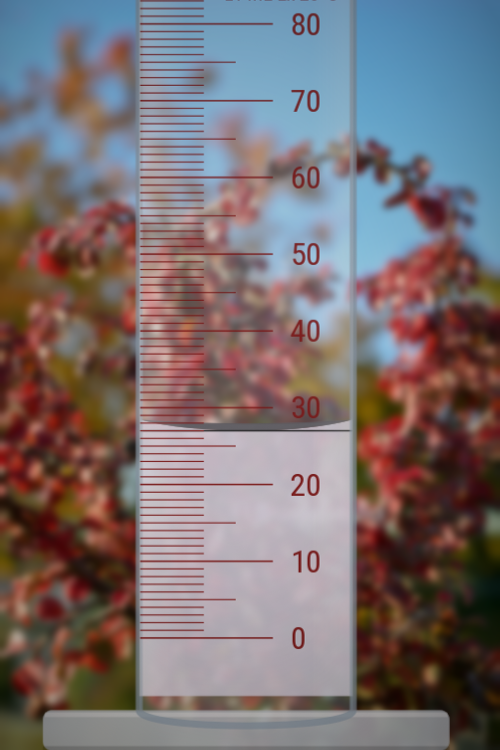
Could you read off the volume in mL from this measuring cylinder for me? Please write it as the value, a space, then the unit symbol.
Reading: 27 mL
